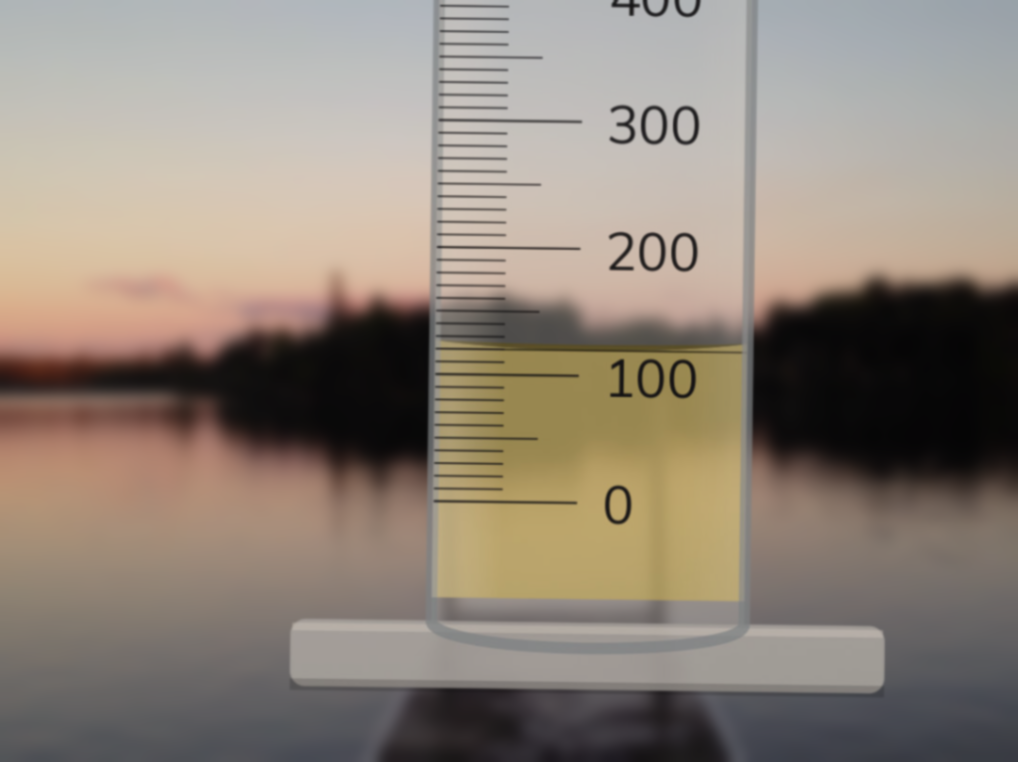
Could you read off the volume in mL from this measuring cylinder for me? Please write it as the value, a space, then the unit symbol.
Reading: 120 mL
